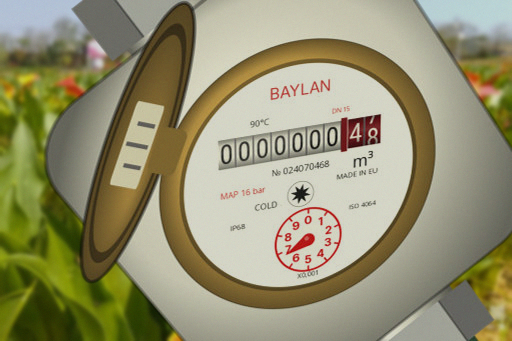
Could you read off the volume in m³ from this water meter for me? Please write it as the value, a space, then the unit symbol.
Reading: 0.476 m³
